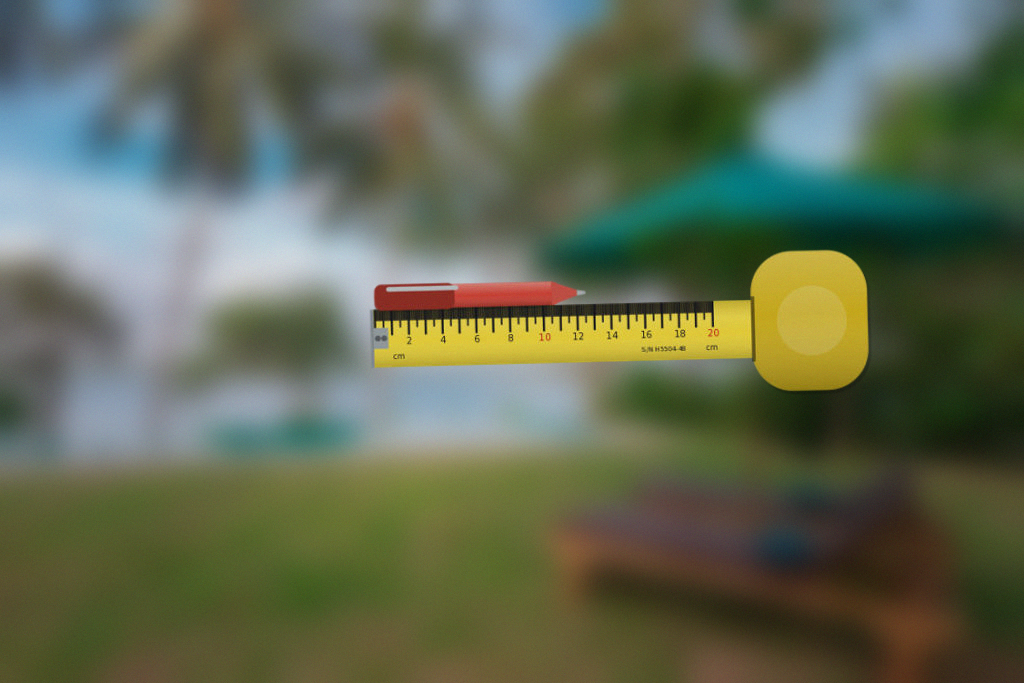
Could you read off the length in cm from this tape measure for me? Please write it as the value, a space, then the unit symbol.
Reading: 12.5 cm
